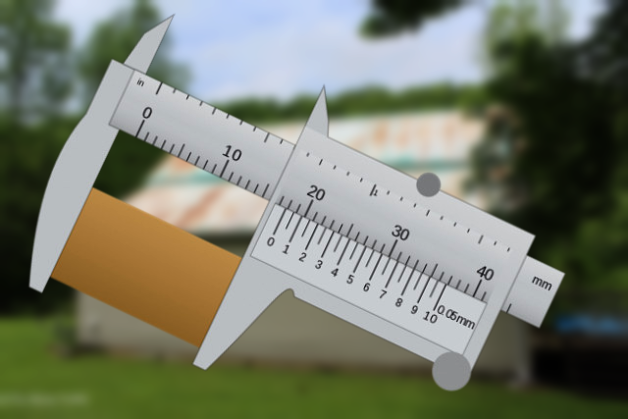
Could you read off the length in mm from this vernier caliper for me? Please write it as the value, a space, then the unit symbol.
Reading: 17.8 mm
